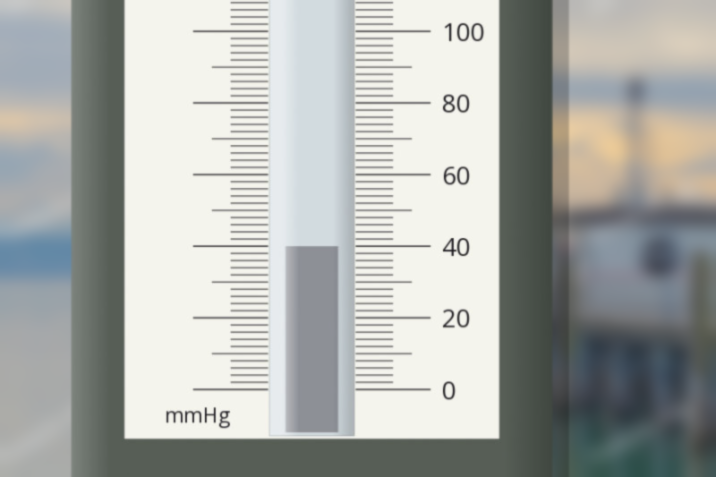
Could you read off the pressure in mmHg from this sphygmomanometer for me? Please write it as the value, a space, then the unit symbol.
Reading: 40 mmHg
